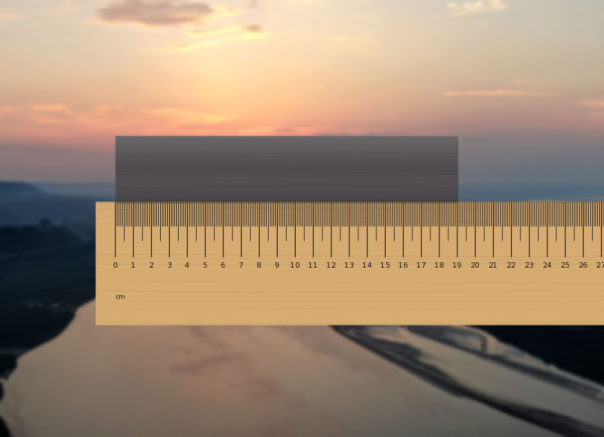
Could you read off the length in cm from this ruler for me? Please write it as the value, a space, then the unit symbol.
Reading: 19 cm
